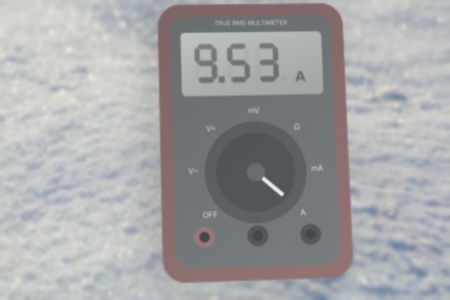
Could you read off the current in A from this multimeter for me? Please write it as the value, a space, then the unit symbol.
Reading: 9.53 A
